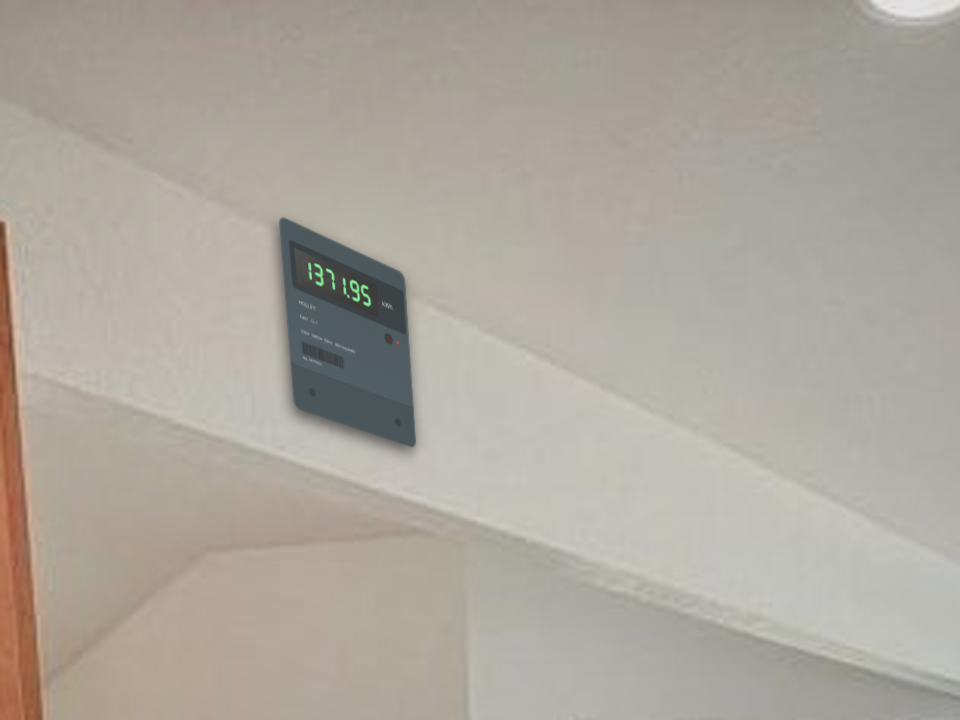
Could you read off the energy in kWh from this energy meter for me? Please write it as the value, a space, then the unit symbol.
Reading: 1371.95 kWh
